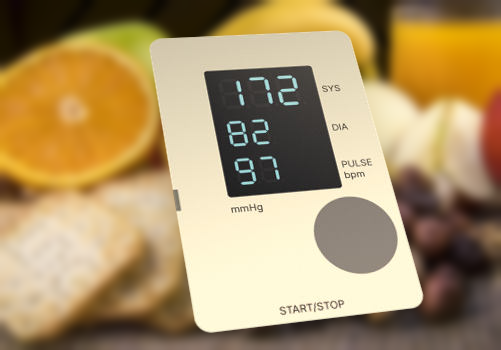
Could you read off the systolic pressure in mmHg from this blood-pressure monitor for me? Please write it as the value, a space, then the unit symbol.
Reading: 172 mmHg
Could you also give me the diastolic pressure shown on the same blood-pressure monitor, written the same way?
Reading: 82 mmHg
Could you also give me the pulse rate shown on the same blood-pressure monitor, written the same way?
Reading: 97 bpm
